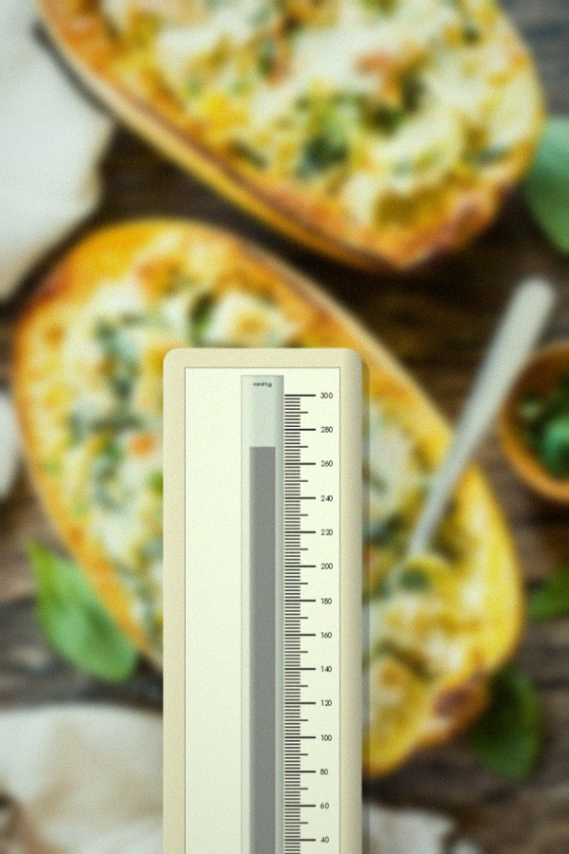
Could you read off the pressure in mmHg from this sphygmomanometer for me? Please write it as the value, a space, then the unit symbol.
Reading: 270 mmHg
